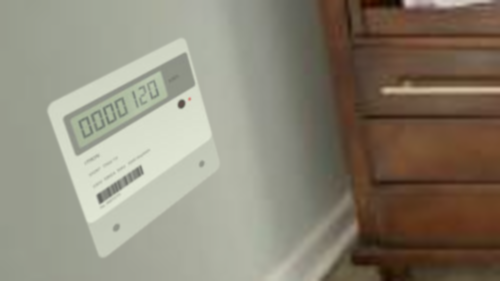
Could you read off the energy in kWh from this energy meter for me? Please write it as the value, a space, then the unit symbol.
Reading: 120 kWh
